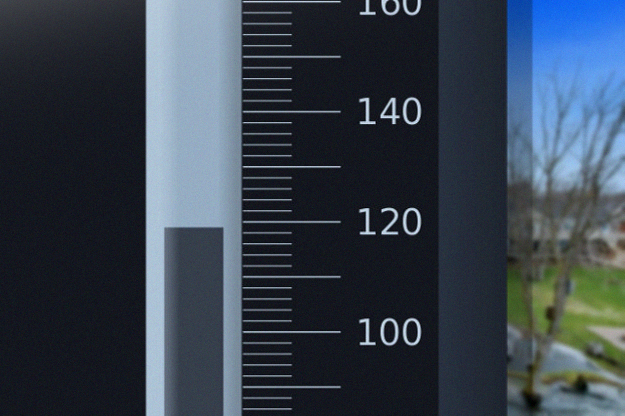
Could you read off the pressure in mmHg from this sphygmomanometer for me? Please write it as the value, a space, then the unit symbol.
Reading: 119 mmHg
